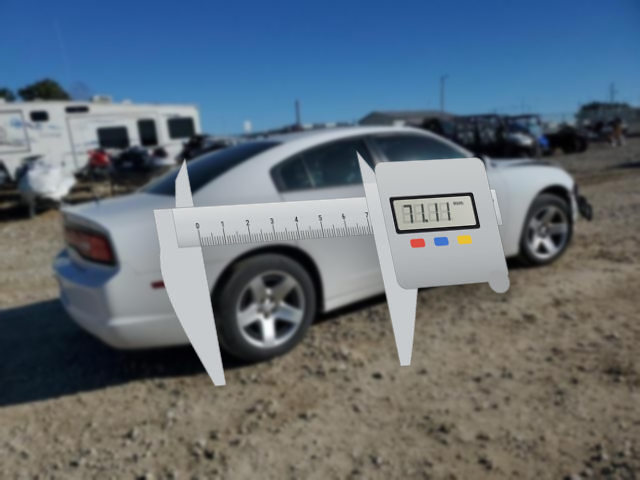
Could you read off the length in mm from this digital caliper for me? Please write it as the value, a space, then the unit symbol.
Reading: 71.11 mm
